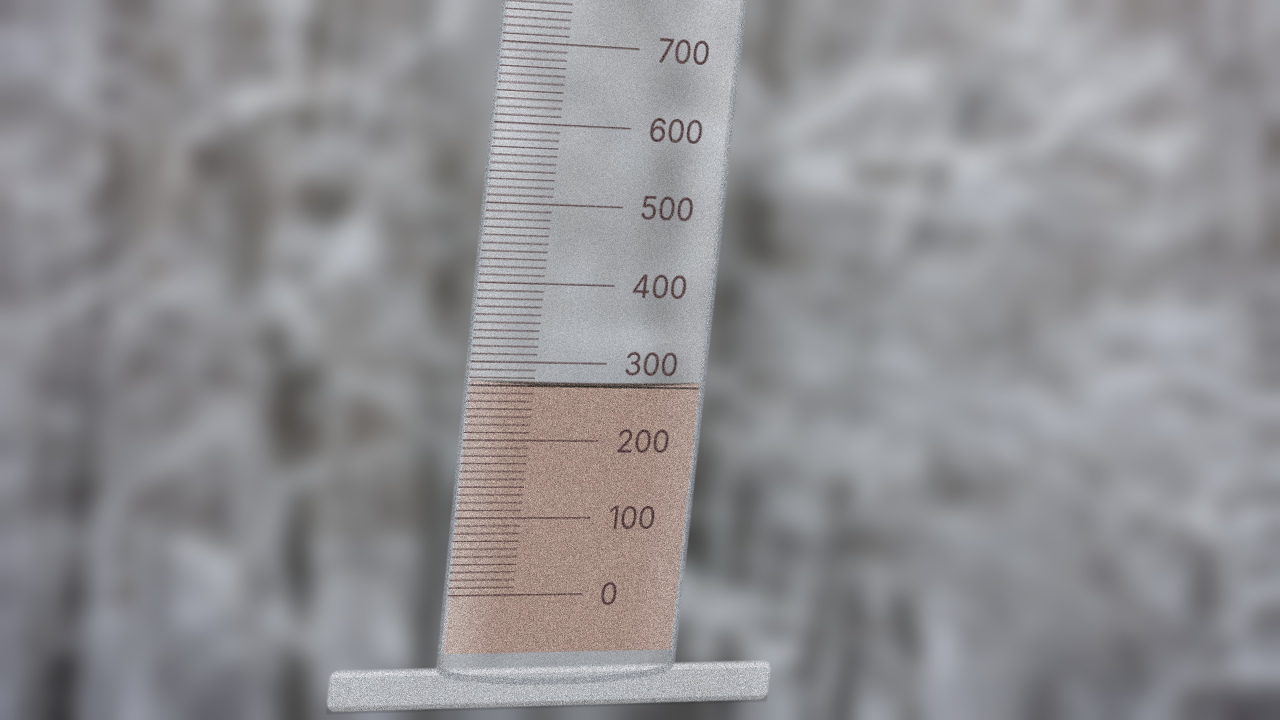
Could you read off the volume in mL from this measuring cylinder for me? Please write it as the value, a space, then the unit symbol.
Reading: 270 mL
